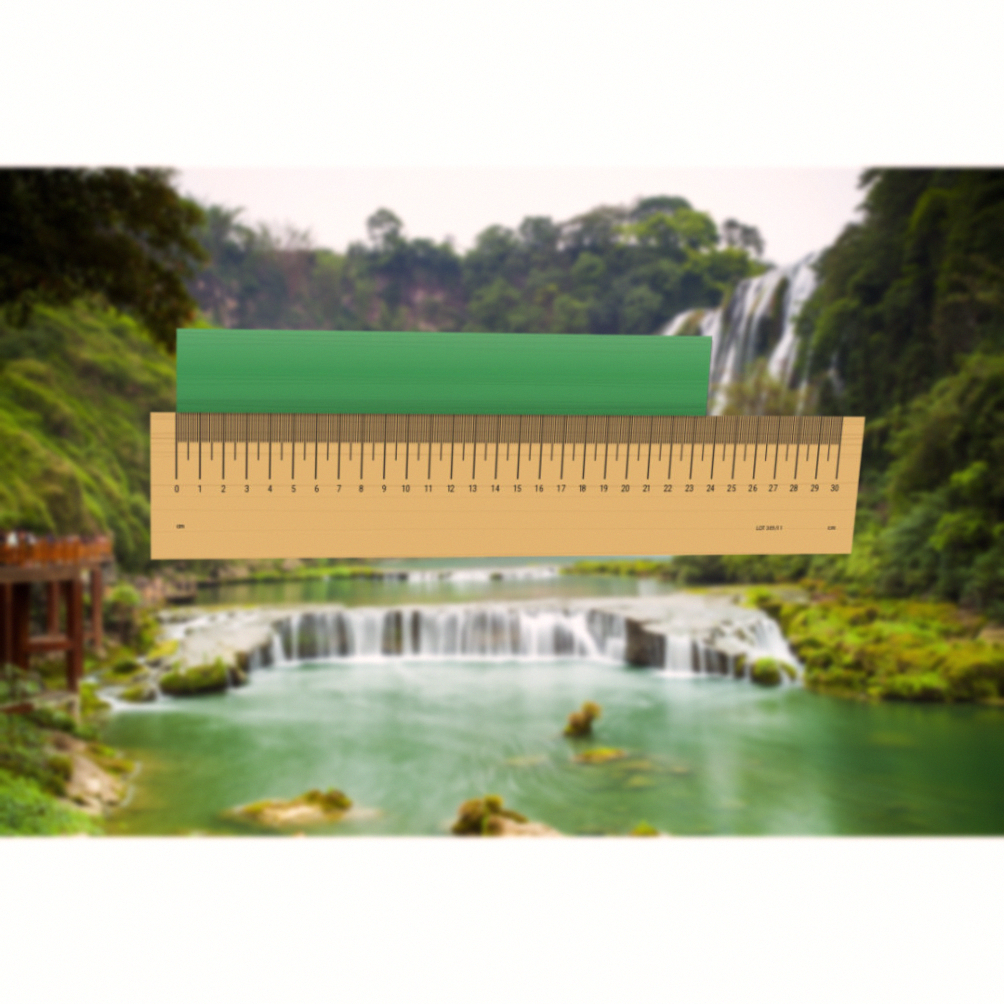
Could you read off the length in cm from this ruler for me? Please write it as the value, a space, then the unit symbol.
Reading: 23.5 cm
